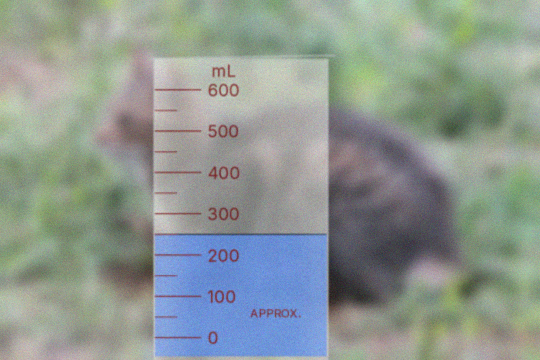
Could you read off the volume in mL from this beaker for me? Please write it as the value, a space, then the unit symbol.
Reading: 250 mL
